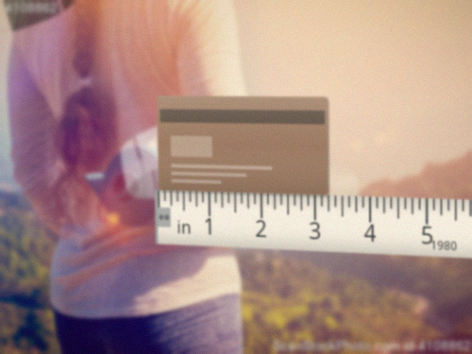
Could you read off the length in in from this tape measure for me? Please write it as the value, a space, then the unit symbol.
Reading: 3.25 in
